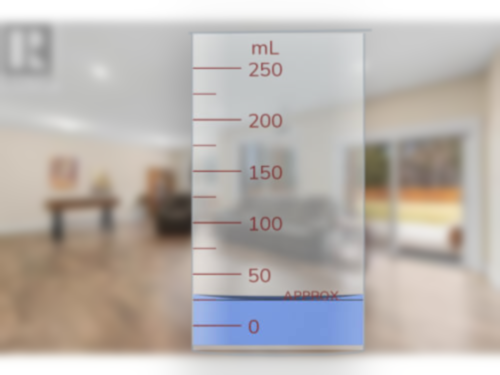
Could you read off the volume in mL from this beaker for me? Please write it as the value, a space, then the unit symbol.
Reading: 25 mL
